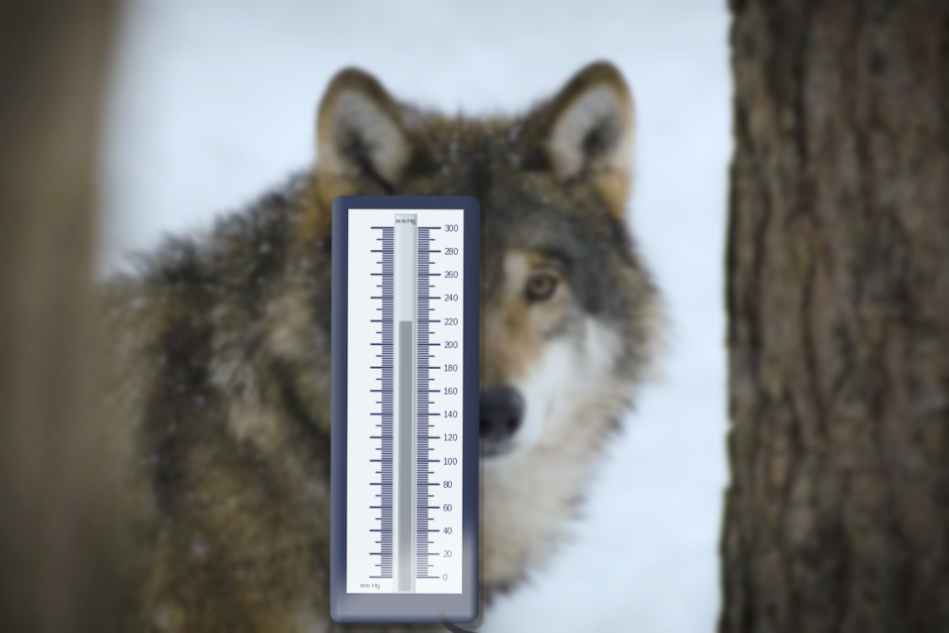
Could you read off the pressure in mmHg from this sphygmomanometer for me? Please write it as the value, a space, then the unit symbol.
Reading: 220 mmHg
